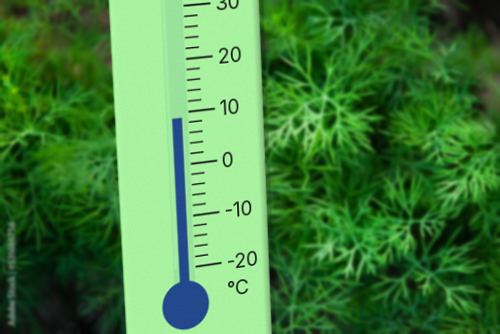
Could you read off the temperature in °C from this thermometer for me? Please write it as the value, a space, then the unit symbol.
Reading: 9 °C
